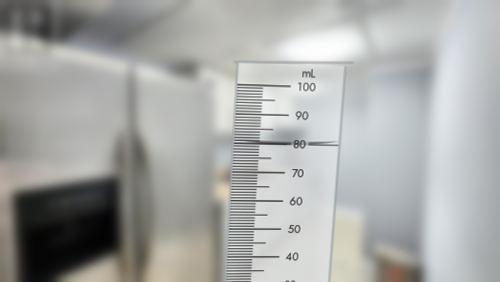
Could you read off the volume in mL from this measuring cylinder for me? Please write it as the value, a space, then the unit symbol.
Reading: 80 mL
